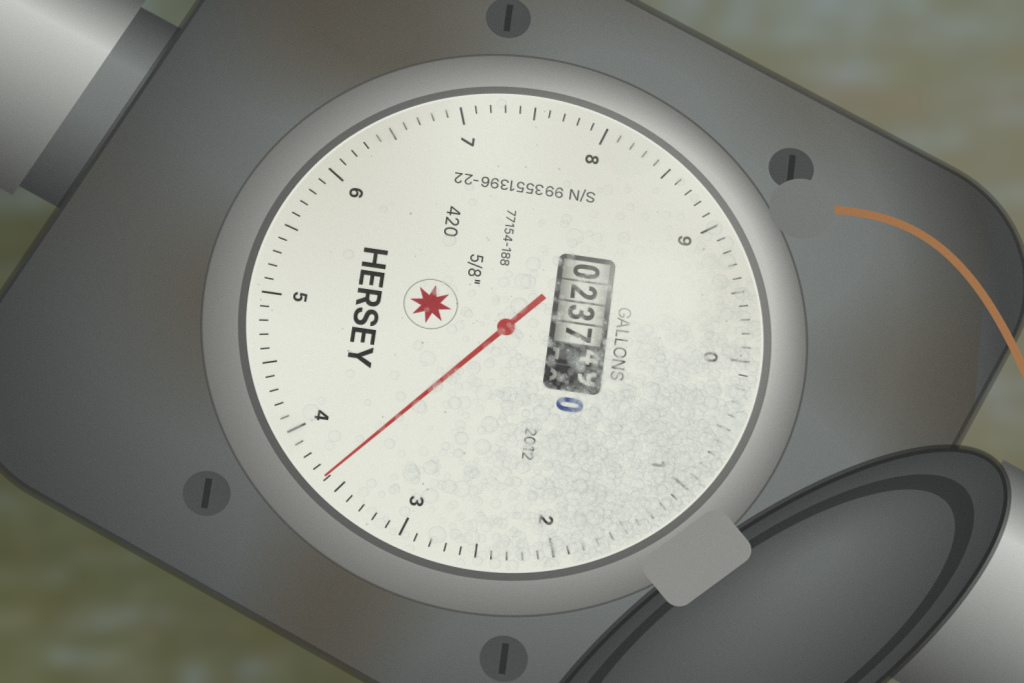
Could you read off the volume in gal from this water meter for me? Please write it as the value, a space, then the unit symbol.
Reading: 237493.6 gal
